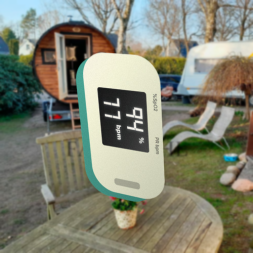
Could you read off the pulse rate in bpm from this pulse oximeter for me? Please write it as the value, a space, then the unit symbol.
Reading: 77 bpm
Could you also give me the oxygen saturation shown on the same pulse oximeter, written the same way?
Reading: 94 %
